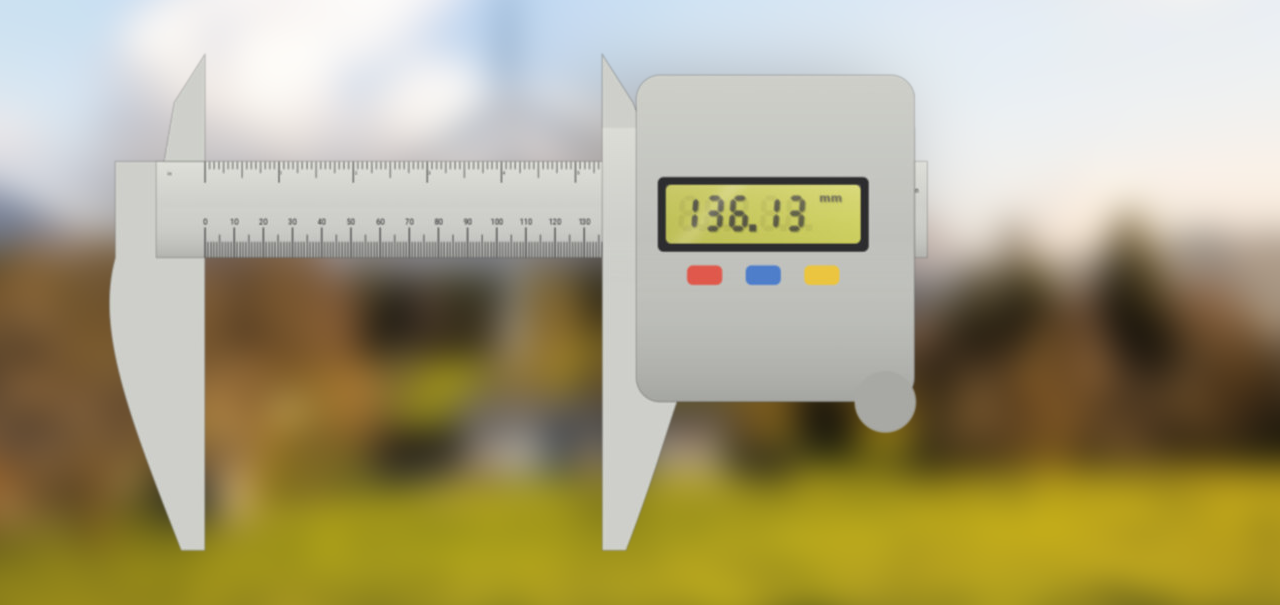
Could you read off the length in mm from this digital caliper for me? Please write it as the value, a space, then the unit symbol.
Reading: 136.13 mm
